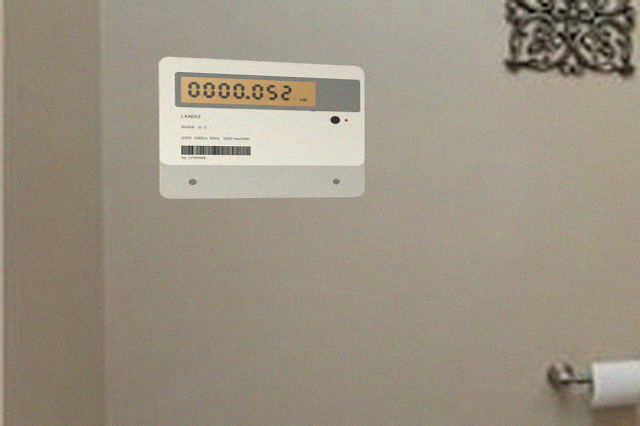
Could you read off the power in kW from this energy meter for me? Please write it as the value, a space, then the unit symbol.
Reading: 0.052 kW
